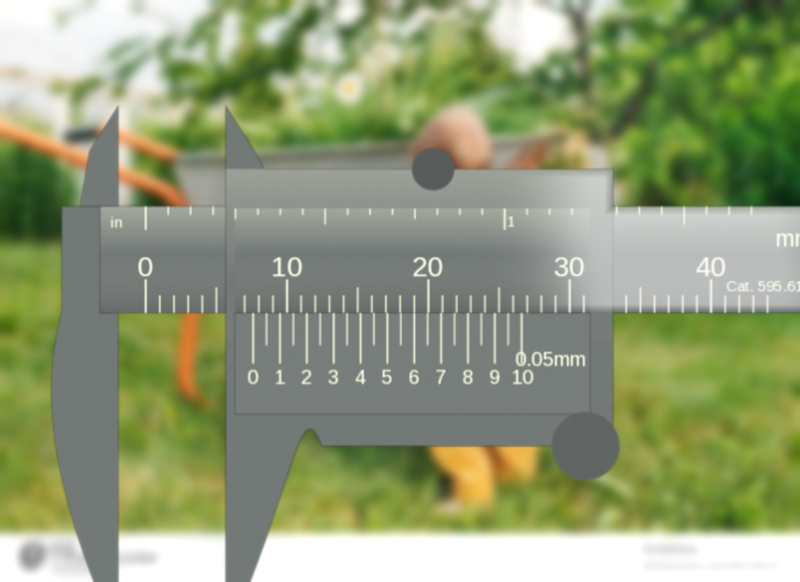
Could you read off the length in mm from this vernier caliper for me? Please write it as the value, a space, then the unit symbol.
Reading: 7.6 mm
